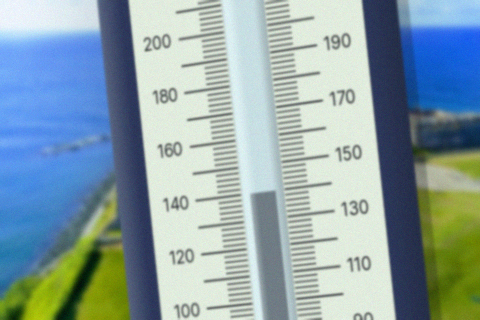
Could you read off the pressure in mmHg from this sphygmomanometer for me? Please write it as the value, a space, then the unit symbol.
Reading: 140 mmHg
